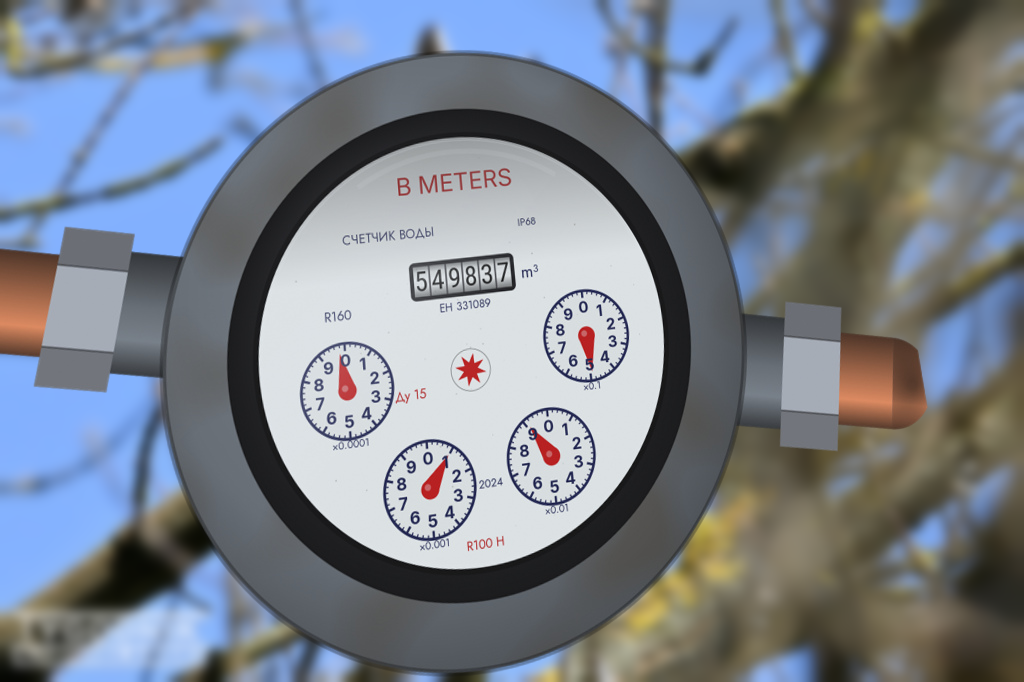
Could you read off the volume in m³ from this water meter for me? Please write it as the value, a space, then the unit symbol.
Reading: 549837.4909 m³
